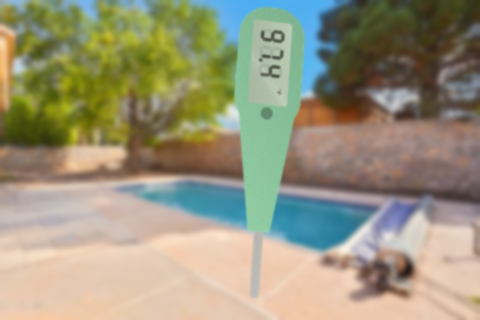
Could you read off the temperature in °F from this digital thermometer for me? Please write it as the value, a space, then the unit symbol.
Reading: 97.4 °F
